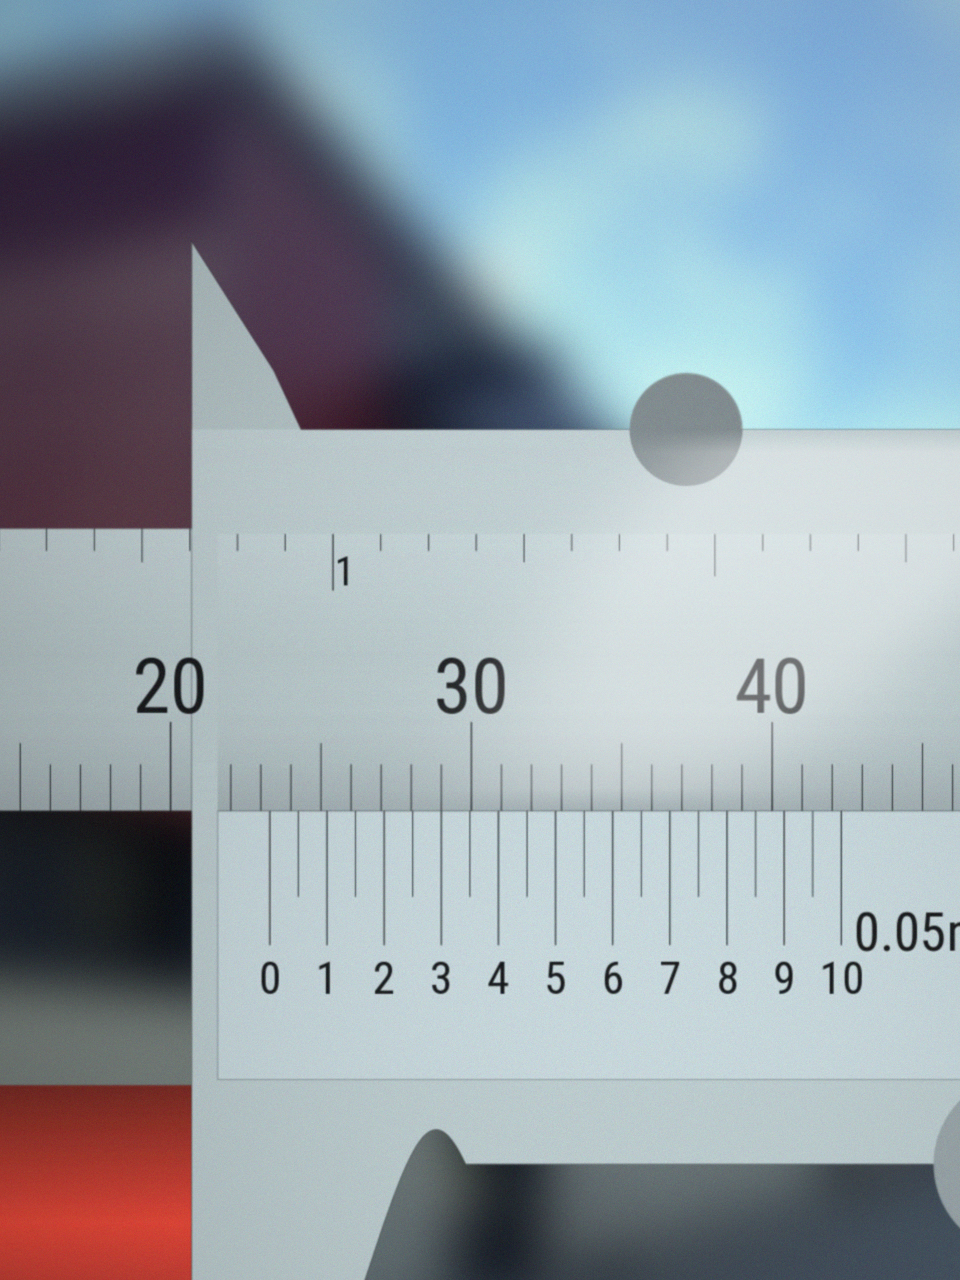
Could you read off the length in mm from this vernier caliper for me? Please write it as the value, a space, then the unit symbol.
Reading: 23.30 mm
